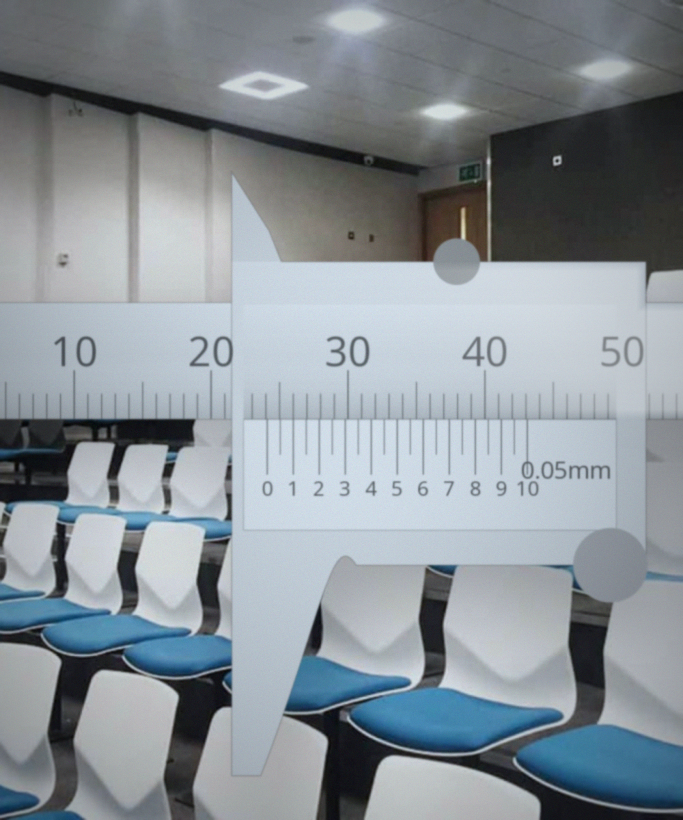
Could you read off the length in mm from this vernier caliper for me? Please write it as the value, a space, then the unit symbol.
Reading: 24.1 mm
